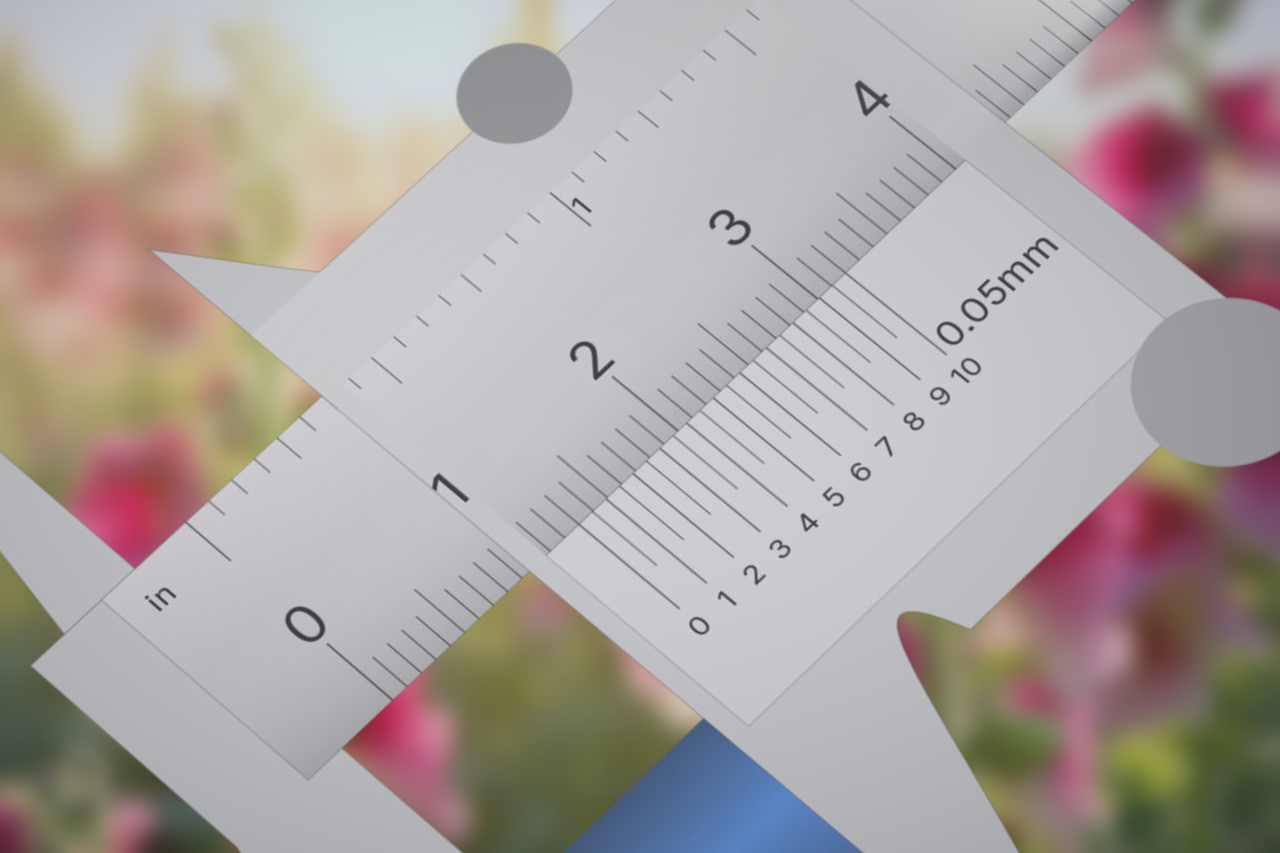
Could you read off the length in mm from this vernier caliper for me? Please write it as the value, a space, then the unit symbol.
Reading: 13.0 mm
